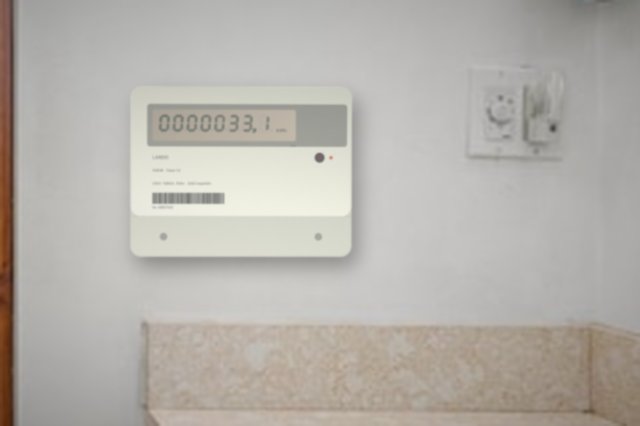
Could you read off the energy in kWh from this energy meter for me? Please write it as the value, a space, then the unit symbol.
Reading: 33.1 kWh
